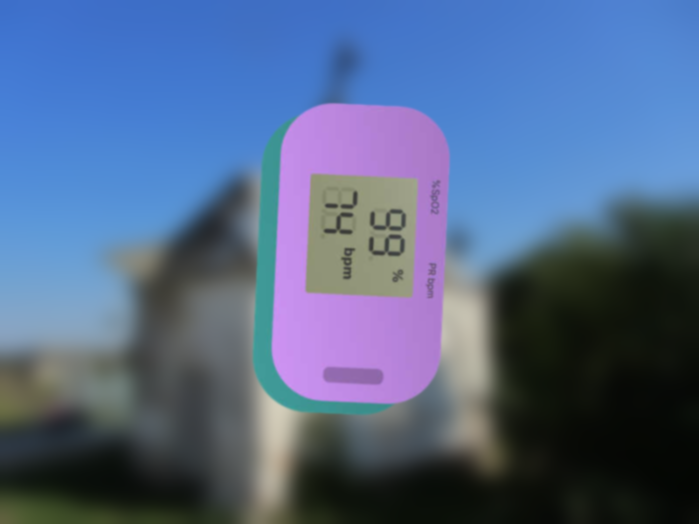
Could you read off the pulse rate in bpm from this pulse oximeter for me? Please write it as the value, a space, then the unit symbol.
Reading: 74 bpm
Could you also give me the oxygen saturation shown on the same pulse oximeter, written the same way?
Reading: 99 %
